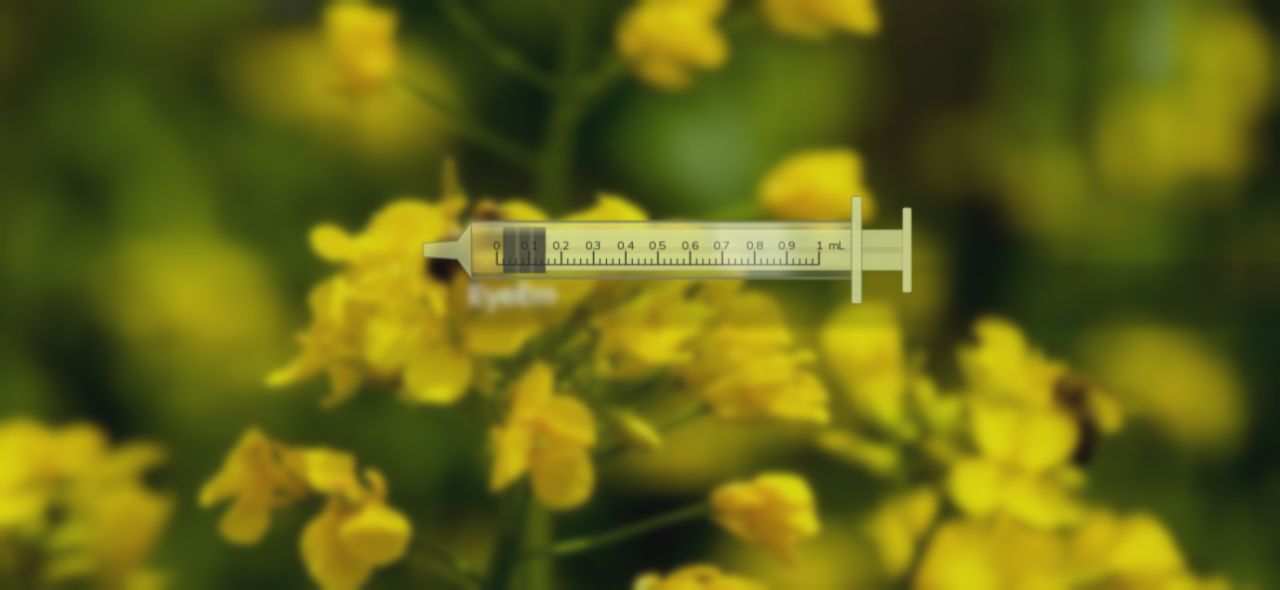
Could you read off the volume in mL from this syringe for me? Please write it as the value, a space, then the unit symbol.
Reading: 0.02 mL
